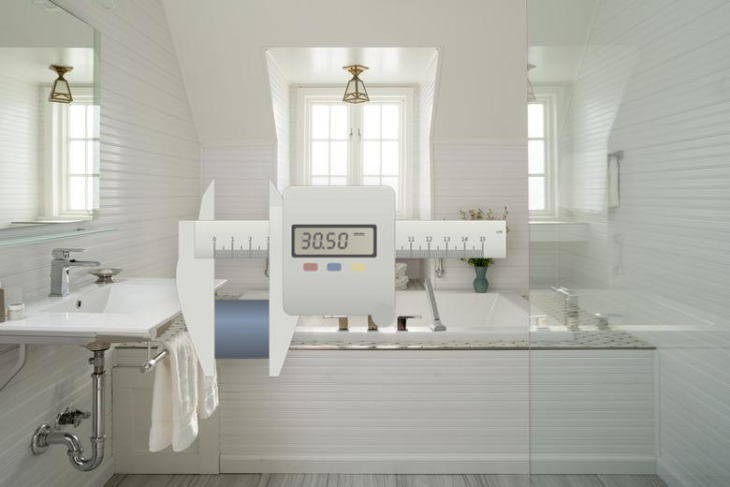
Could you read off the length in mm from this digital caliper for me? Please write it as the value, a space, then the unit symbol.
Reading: 30.50 mm
